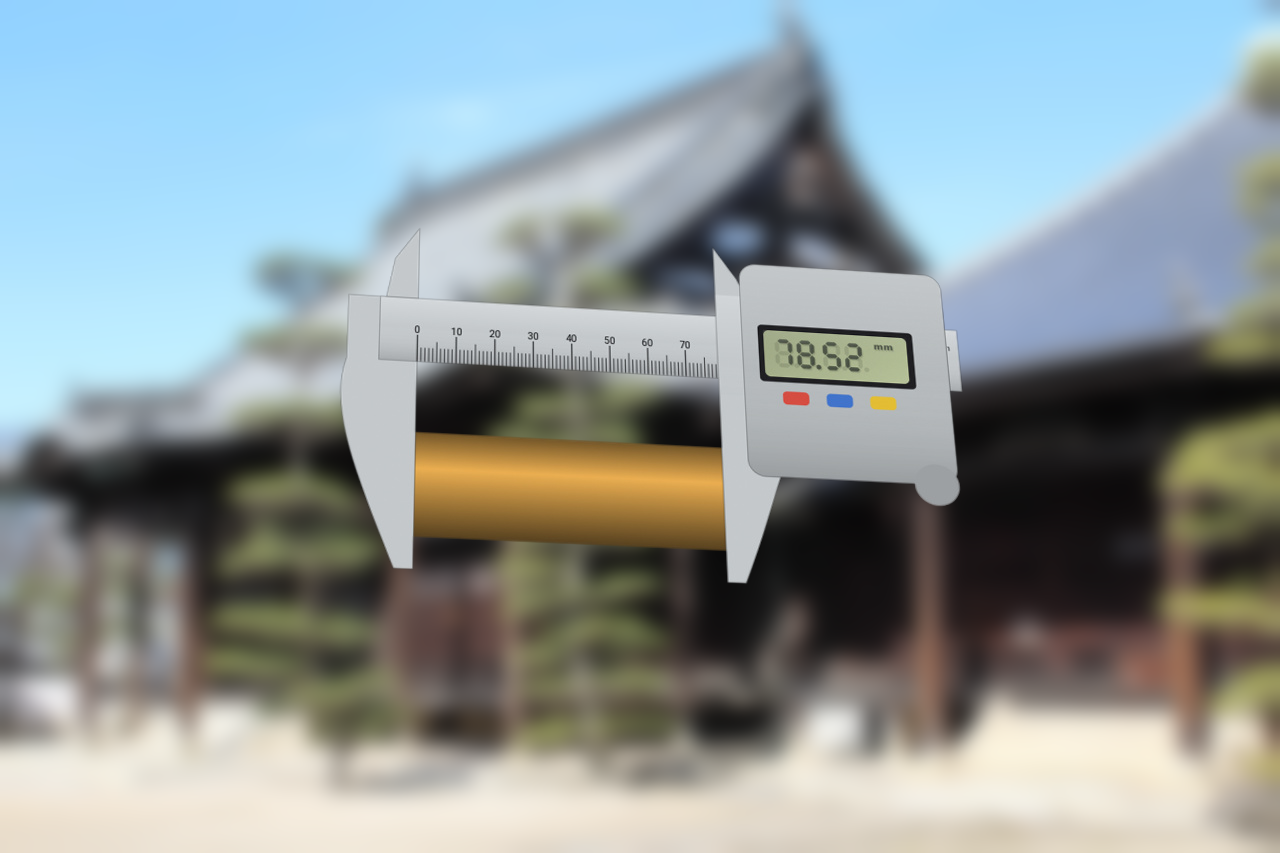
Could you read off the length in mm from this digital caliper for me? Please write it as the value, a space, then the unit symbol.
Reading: 78.52 mm
